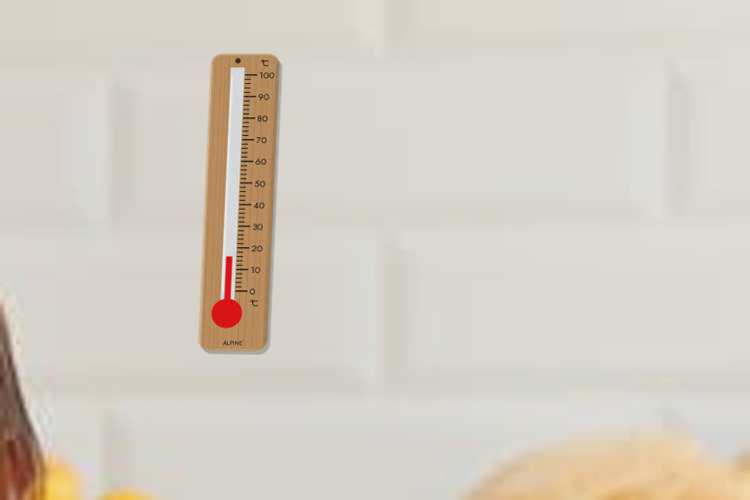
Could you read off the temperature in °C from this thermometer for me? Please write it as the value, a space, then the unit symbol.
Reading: 16 °C
